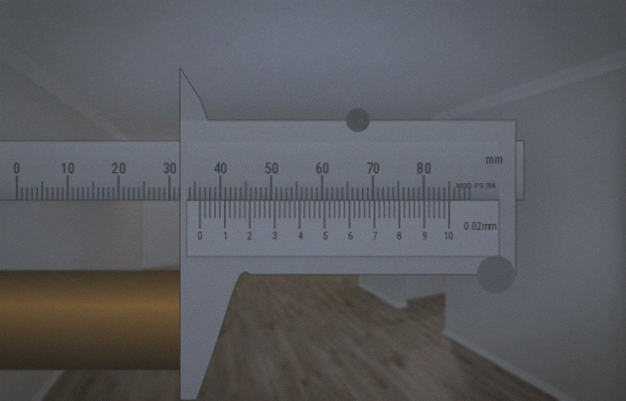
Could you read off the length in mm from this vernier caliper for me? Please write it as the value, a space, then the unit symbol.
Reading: 36.0 mm
